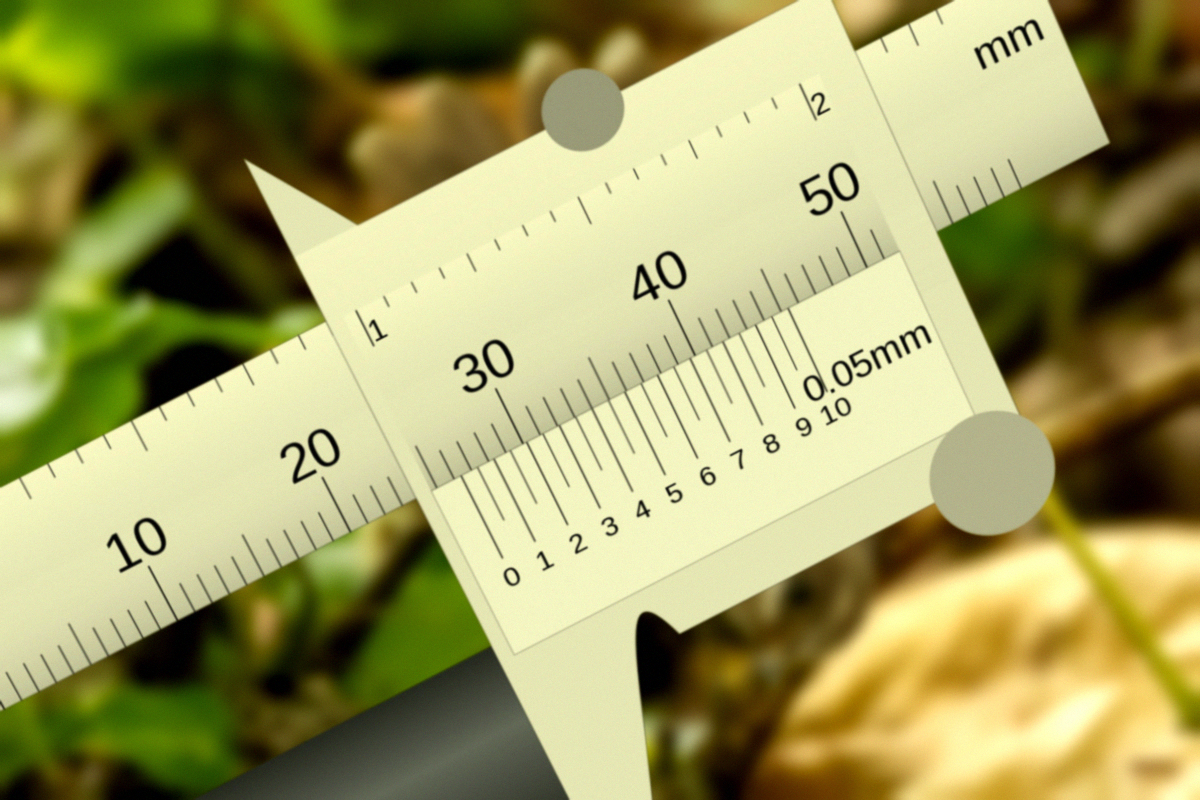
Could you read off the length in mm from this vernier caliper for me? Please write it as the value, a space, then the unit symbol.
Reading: 26.4 mm
